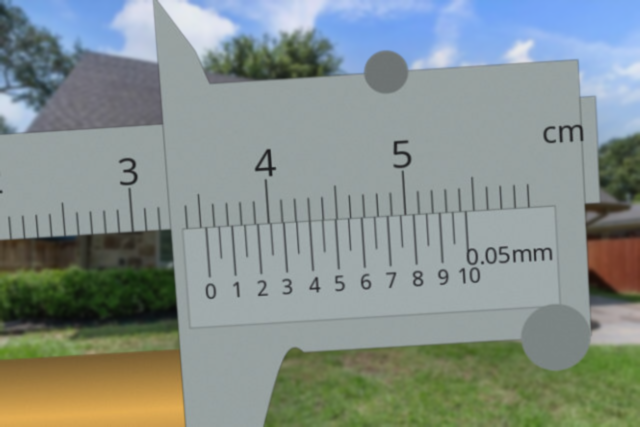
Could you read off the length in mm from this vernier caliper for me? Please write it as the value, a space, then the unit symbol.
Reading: 35.4 mm
